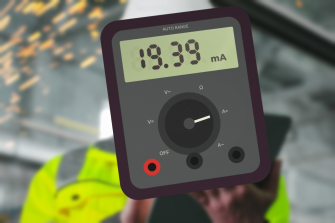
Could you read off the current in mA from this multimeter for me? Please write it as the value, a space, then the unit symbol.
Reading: 19.39 mA
